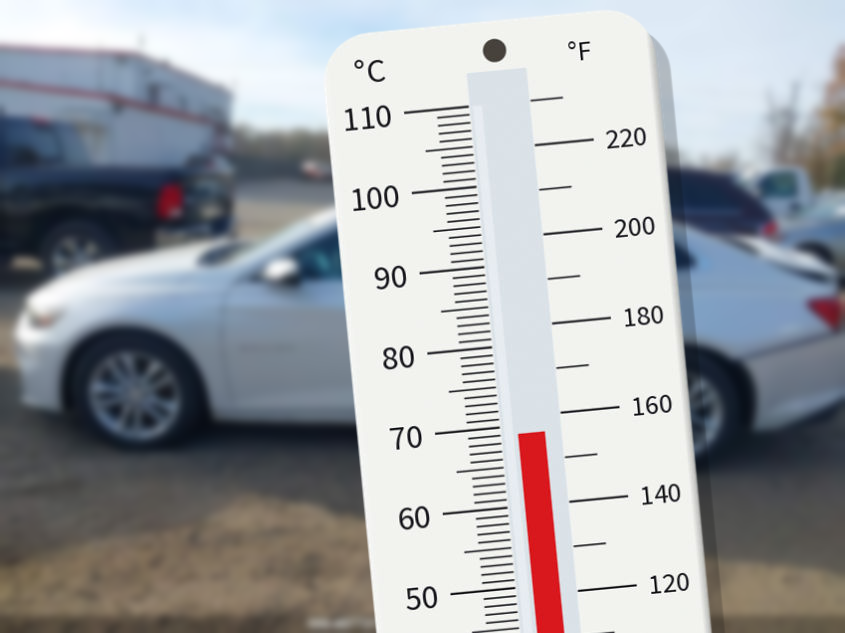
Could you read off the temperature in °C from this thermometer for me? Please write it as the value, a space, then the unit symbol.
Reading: 69 °C
